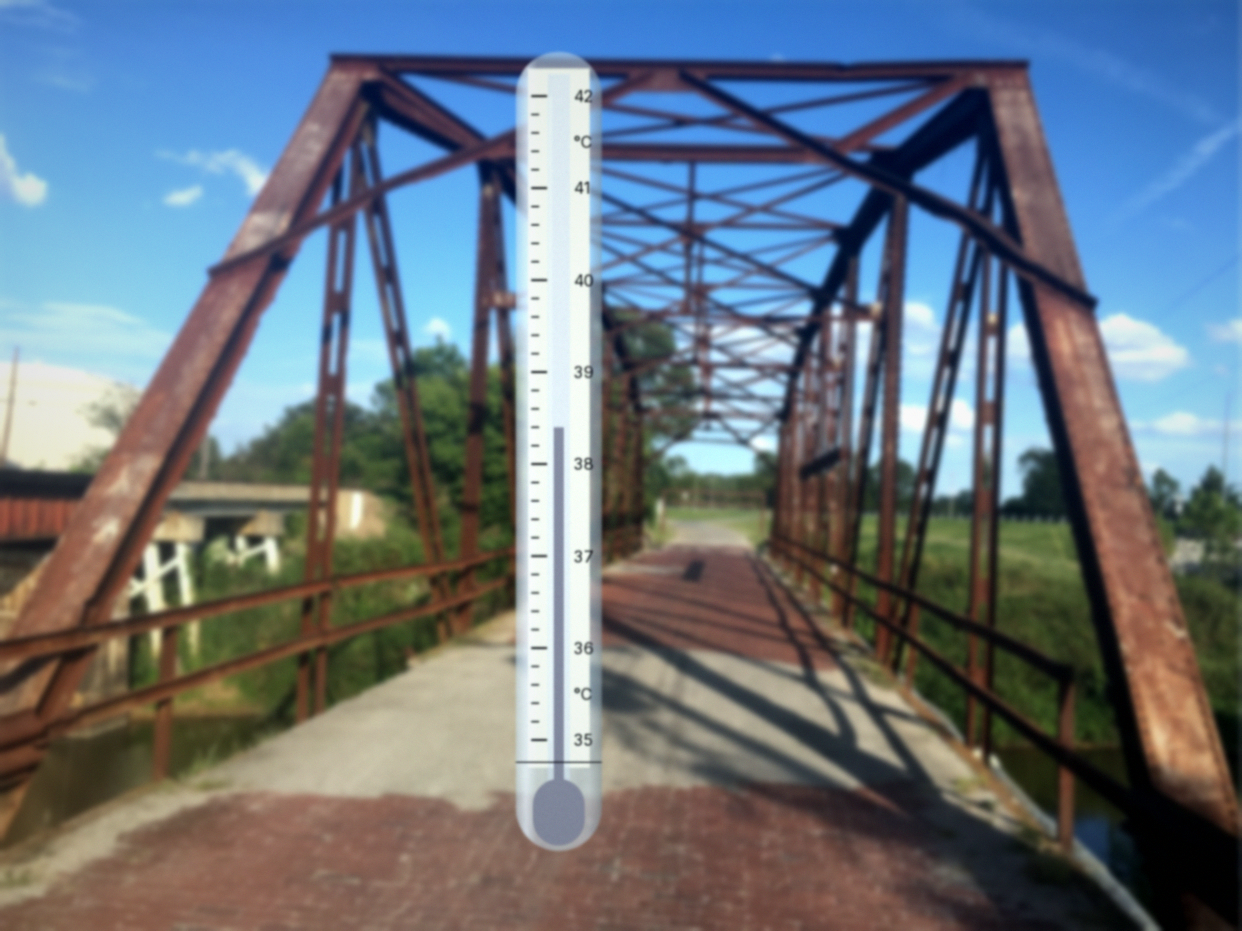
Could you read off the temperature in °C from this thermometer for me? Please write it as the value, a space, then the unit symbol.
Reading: 38.4 °C
